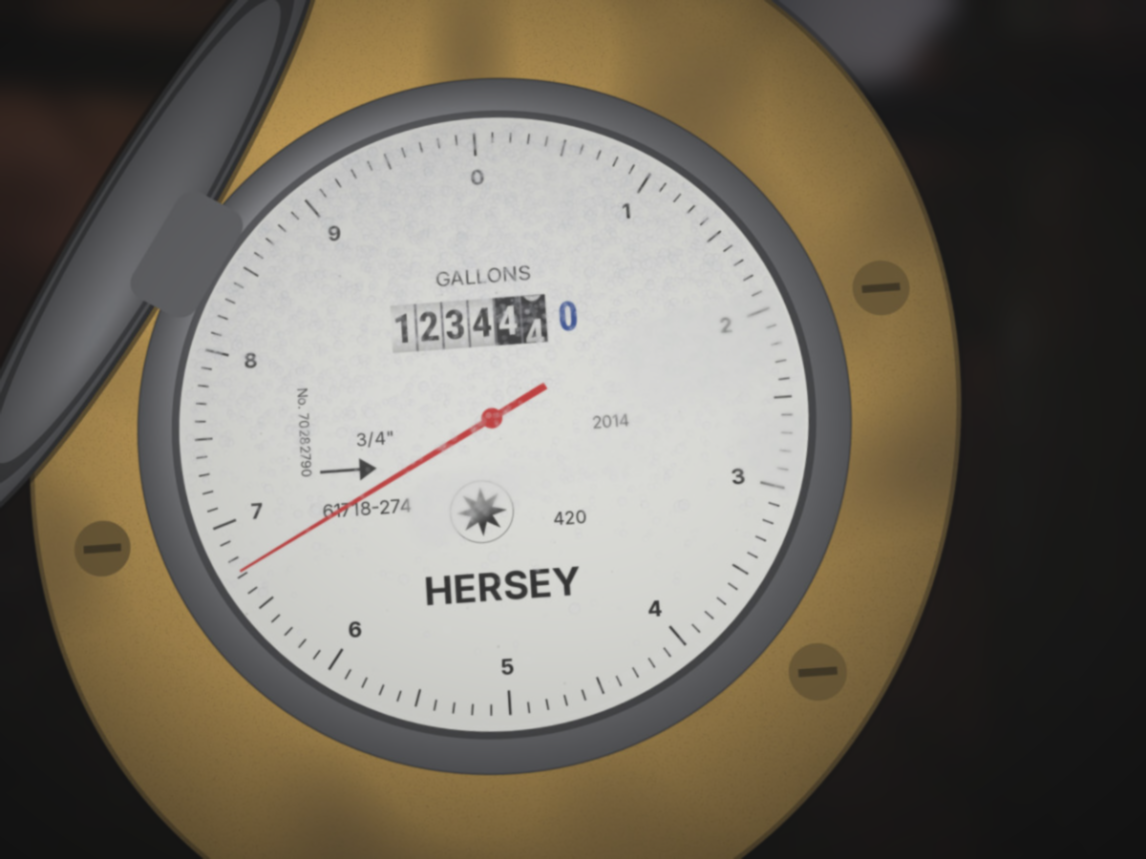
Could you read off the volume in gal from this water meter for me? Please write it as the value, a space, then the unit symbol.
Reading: 1234436.7 gal
